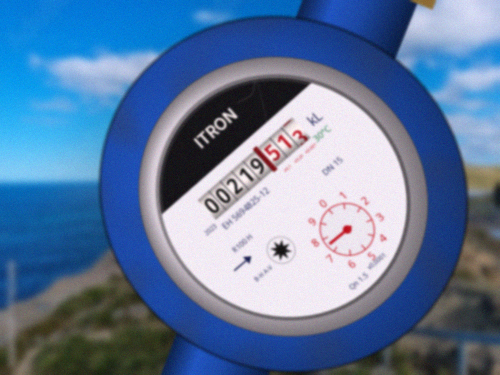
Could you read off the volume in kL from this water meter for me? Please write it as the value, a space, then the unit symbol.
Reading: 219.5127 kL
